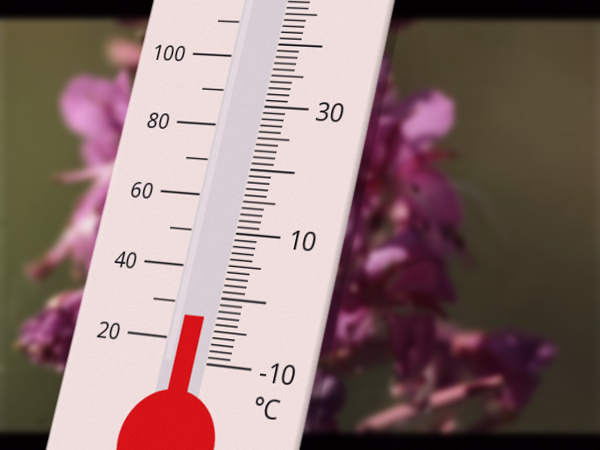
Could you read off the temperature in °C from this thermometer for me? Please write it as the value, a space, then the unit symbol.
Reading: -3 °C
